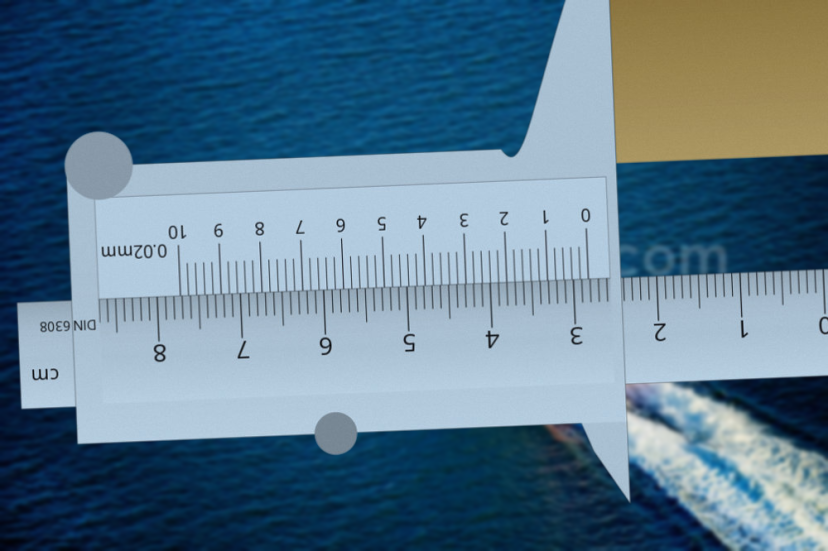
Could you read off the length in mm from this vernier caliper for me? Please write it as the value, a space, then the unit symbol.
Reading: 28.2 mm
